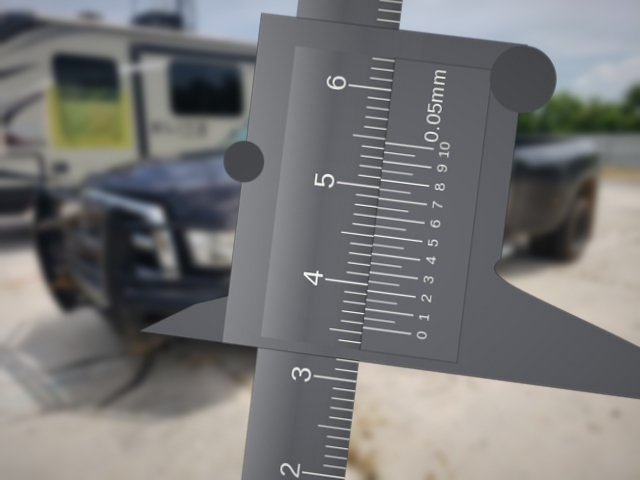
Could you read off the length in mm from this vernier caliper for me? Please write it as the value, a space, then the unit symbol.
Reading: 35.6 mm
